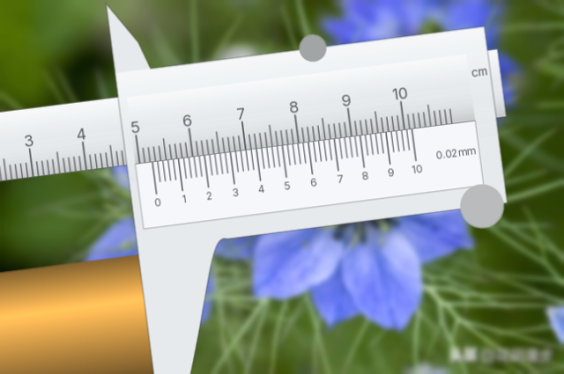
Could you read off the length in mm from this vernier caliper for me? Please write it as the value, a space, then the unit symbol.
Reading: 52.4 mm
